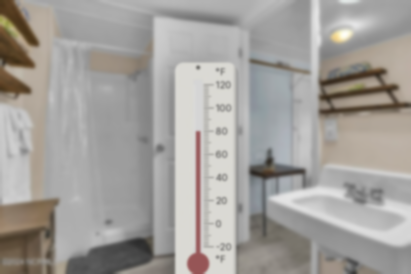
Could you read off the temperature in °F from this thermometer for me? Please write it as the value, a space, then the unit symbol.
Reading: 80 °F
